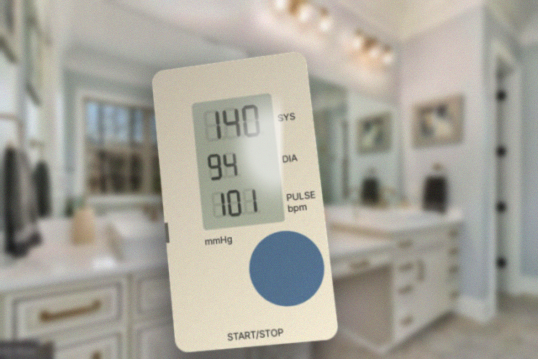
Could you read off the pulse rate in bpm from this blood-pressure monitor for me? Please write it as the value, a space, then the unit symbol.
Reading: 101 bpm
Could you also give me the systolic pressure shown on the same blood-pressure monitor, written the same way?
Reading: 140 mmHg
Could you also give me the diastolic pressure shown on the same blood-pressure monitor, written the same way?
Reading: 94 mmHg
